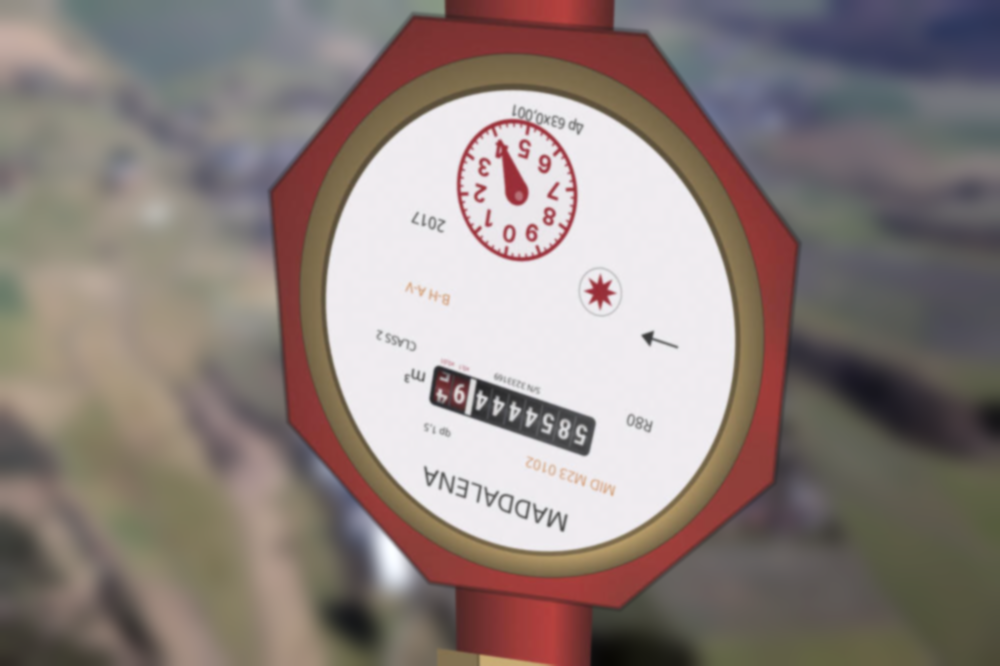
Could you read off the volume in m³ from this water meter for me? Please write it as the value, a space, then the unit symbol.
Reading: 5854444.944 m³
